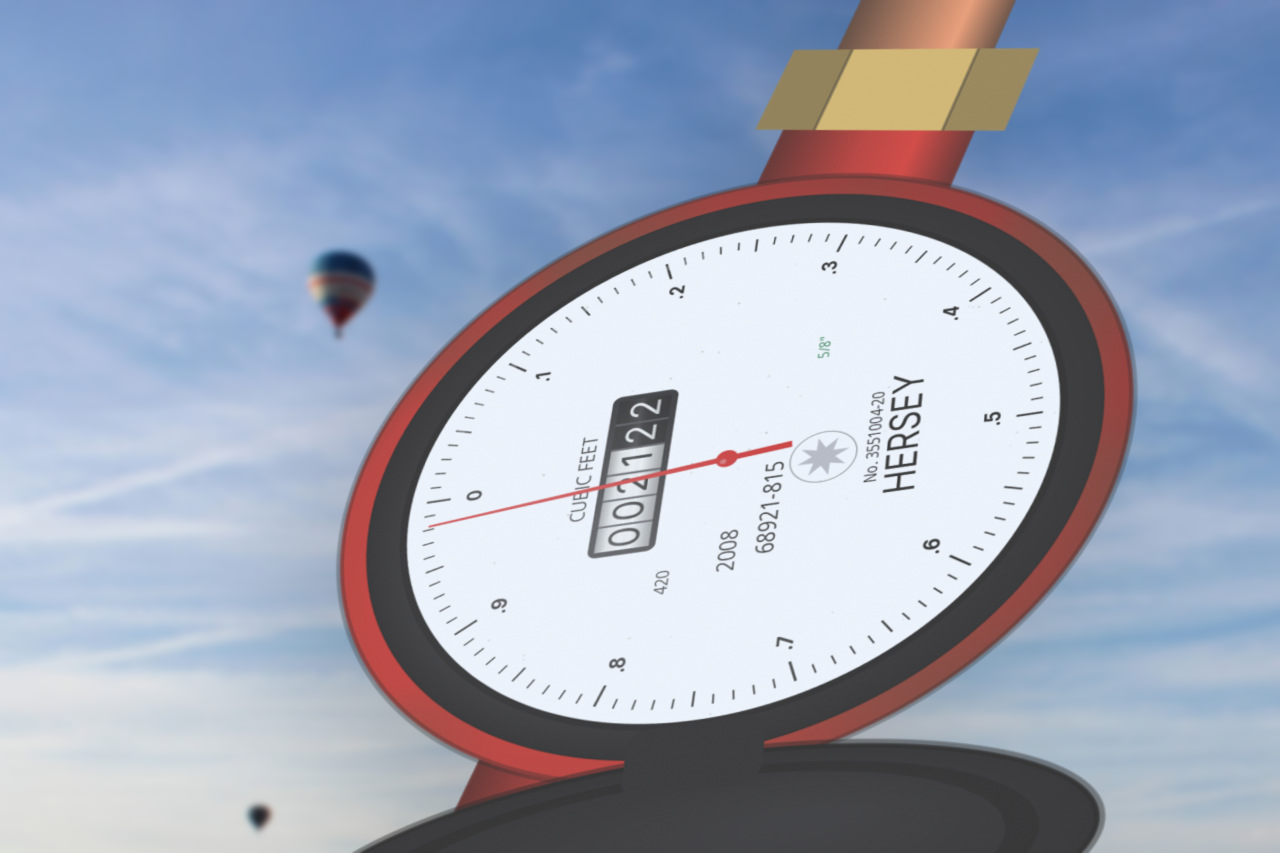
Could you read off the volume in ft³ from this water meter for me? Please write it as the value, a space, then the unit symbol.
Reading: 2121.98 ft³
